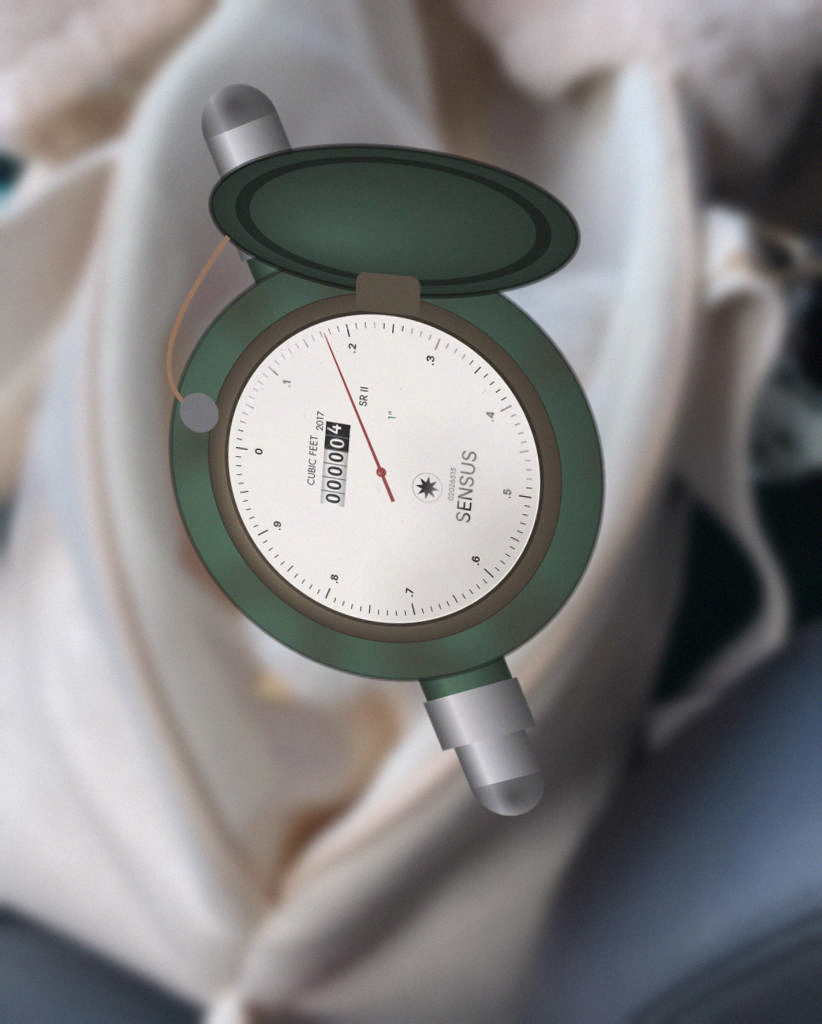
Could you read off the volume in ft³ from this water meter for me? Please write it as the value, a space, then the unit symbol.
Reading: 4.17 ft³
